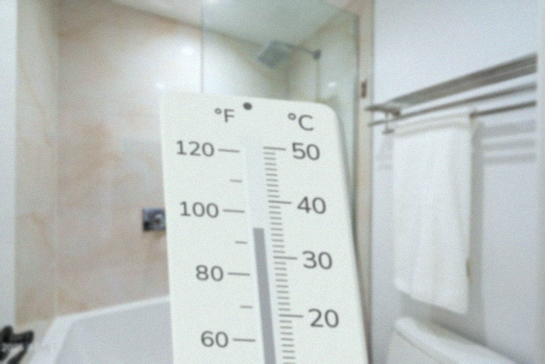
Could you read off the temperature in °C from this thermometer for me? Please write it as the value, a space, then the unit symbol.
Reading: 35 °C
